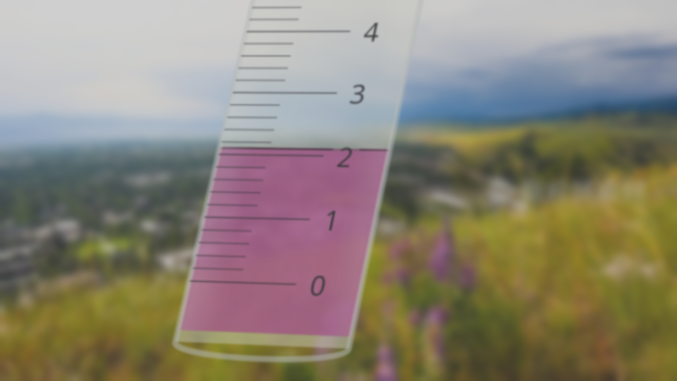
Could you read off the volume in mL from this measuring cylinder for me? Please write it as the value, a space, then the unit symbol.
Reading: 2.1 mL
